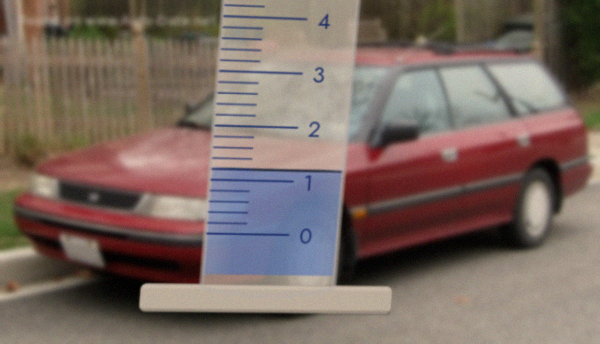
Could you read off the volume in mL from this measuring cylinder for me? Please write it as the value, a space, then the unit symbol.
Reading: 1.2 mL
